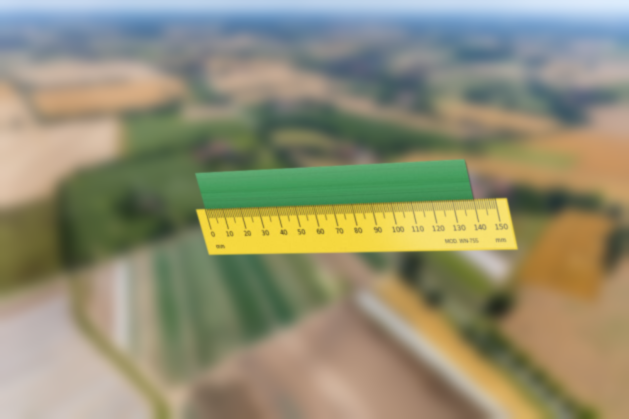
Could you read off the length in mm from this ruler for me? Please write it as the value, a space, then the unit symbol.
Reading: 140 mm
